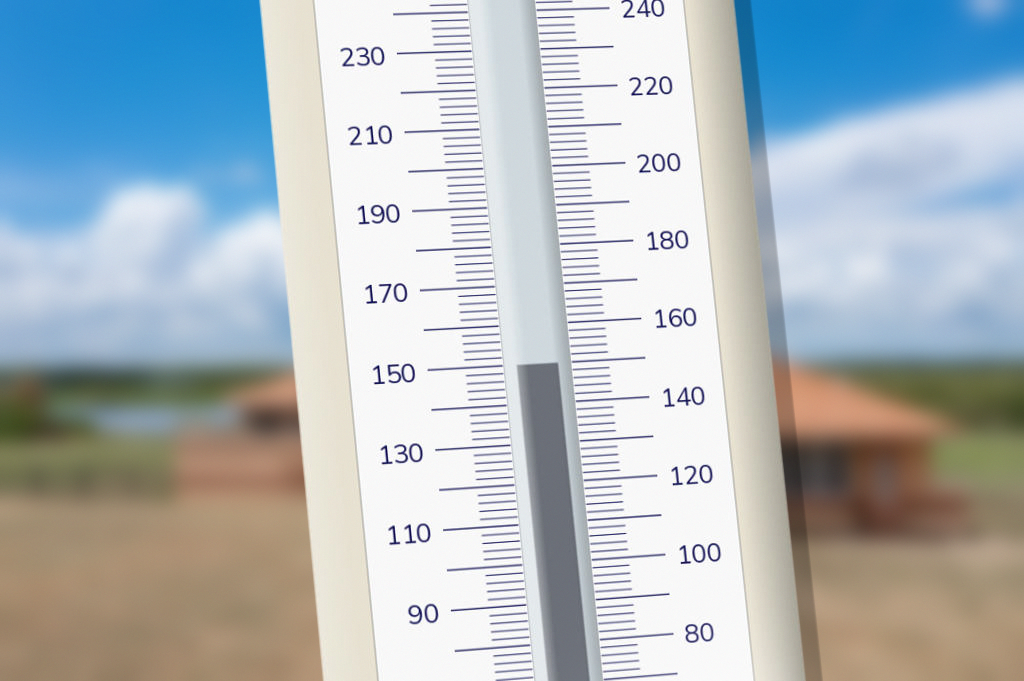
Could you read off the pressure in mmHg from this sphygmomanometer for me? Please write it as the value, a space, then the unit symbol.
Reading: 150 mmHg
